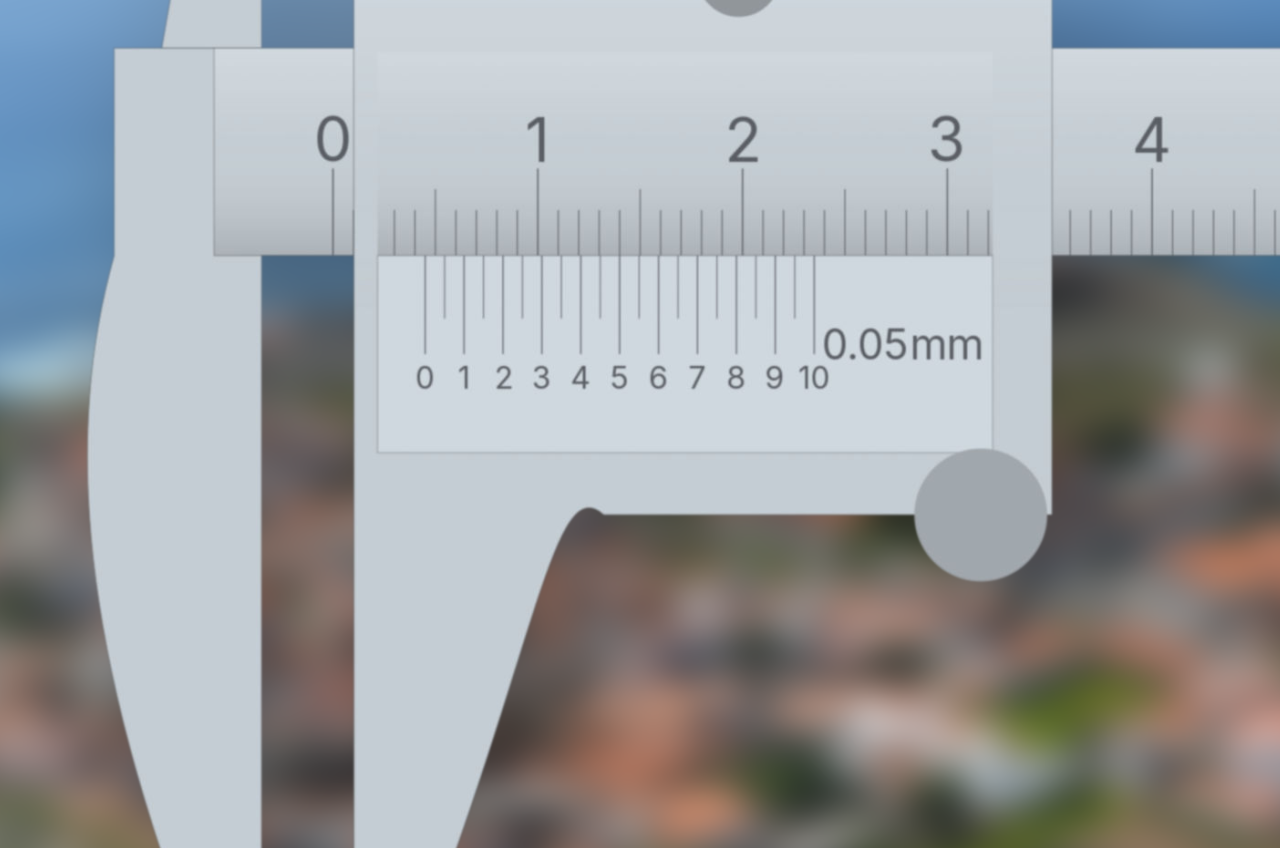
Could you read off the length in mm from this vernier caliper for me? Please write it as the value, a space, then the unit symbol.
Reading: 4.5 mm
